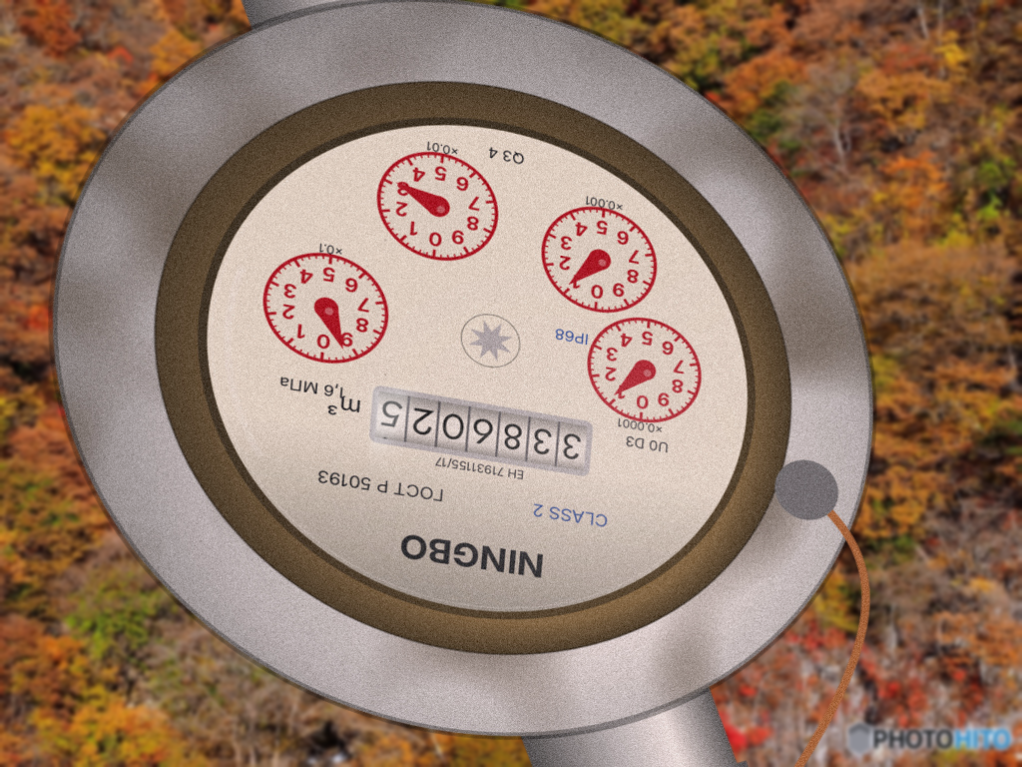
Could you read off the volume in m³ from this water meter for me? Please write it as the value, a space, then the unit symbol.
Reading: 3386024.9311 m³
